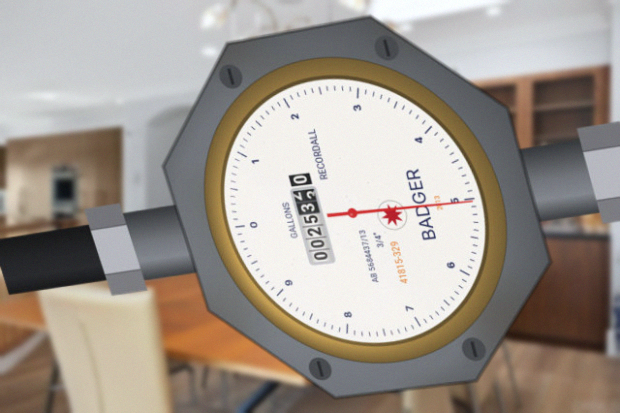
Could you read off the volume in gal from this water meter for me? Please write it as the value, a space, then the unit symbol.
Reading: 25325.0 gal
